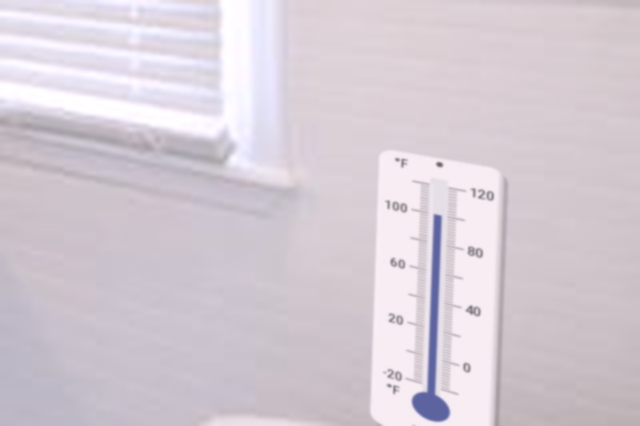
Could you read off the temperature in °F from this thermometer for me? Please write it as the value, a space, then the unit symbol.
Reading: 100 °F
